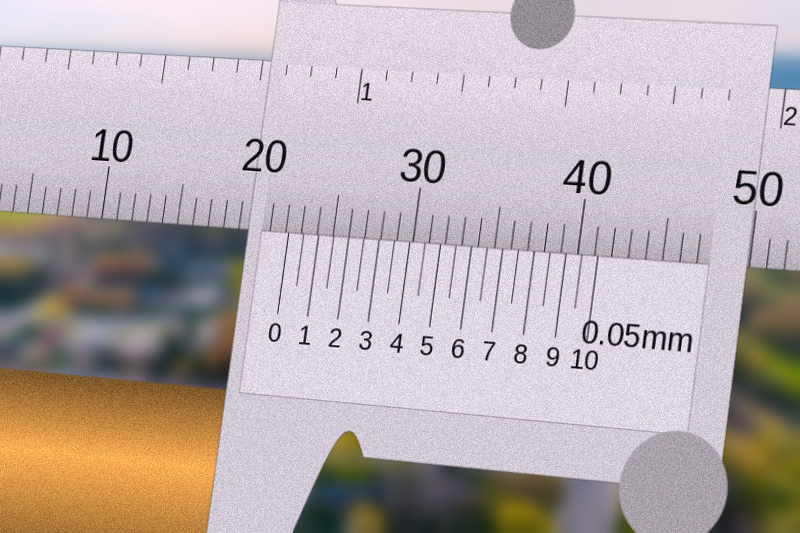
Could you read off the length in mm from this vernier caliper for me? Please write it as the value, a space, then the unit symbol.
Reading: 22.2 mm
